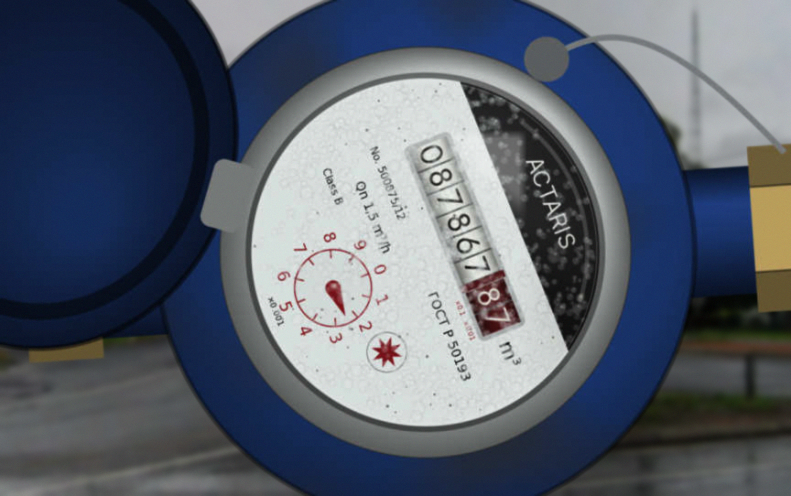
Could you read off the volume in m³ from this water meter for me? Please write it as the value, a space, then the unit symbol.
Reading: 87867.872 m³
